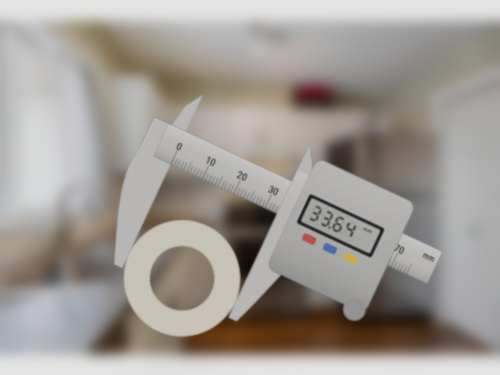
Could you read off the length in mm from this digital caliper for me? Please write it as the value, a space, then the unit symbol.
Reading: 33.64 mm
